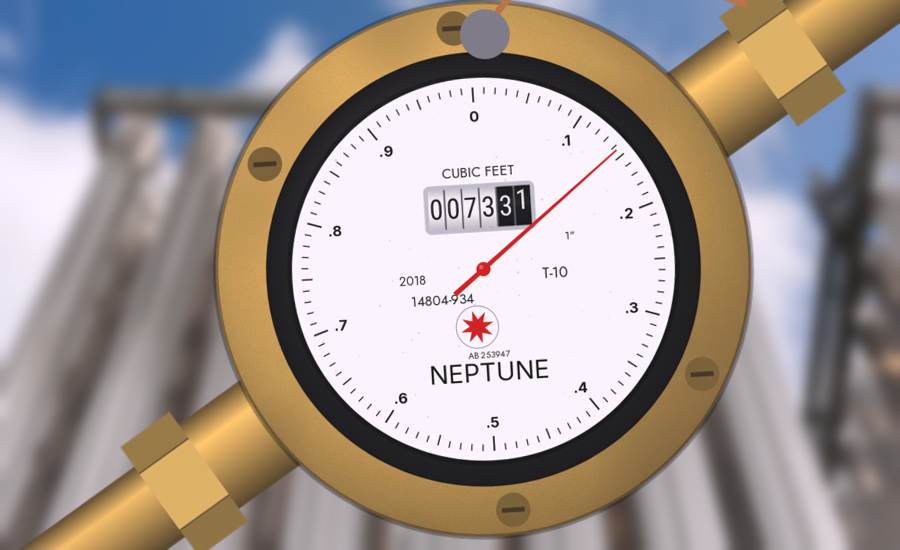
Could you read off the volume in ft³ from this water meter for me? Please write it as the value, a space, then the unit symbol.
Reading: 7331.14 ft³
